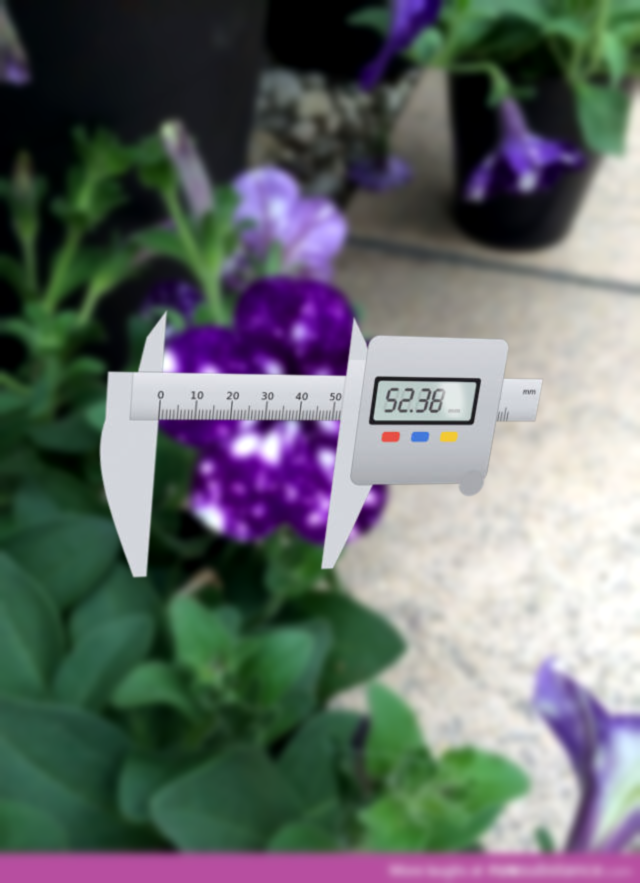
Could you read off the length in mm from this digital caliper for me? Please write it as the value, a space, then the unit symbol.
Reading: 52.38 mm
